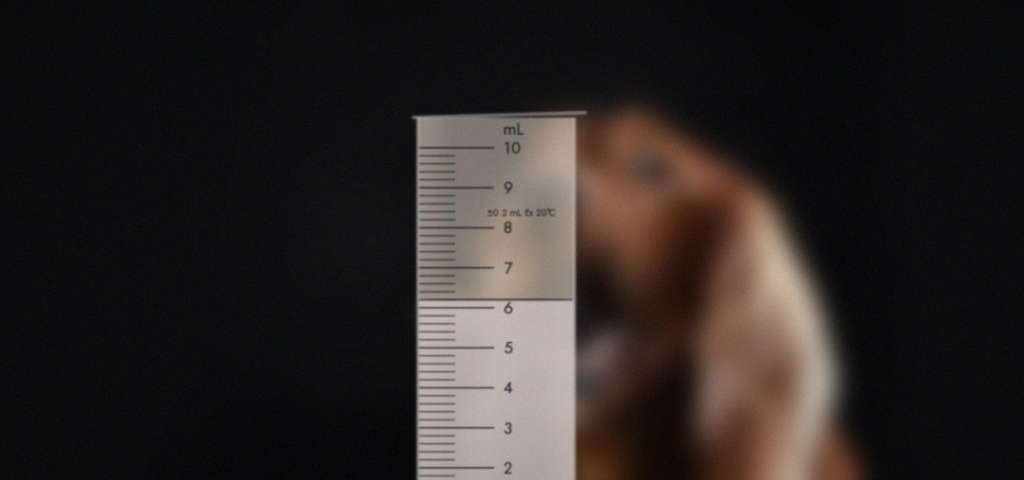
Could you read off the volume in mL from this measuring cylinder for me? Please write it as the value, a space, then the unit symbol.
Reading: 6.2 mL
